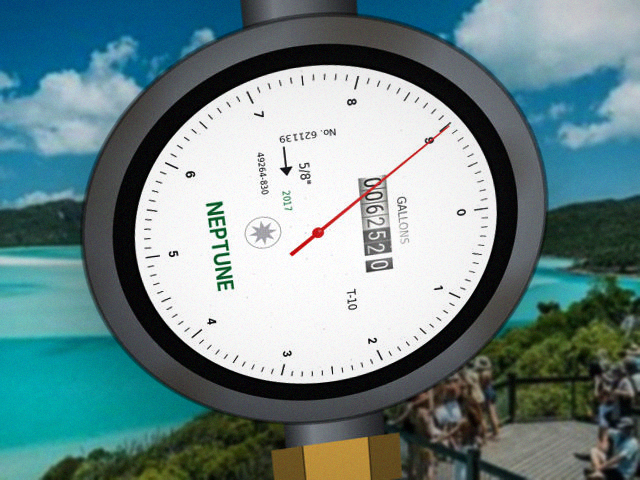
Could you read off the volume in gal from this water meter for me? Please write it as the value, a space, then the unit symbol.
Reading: 62519.0 gal
